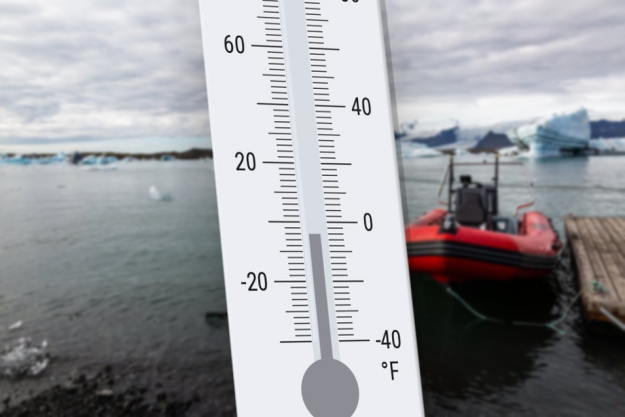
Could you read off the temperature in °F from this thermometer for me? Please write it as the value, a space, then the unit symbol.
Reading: -4 °F
